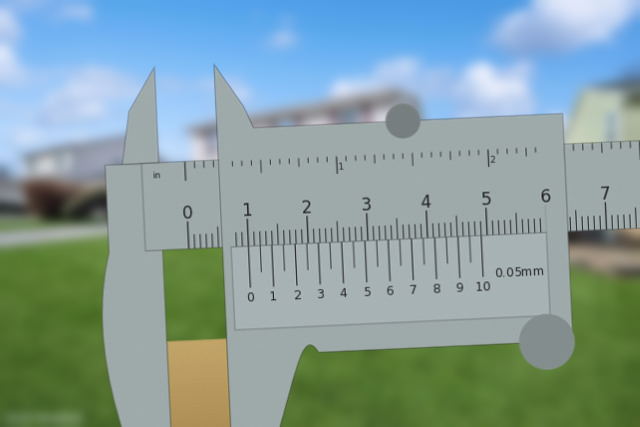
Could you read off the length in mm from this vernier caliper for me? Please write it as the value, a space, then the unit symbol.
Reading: 10.0 mm
